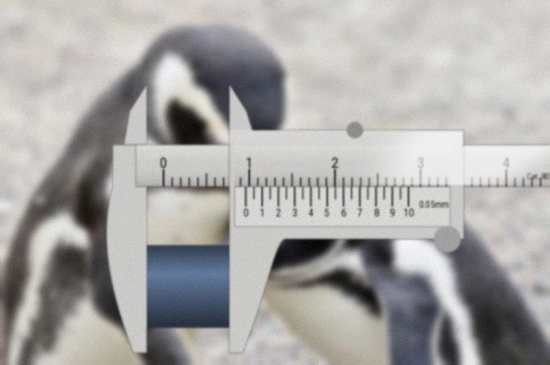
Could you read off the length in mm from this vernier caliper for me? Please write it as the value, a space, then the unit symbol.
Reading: 9.6 mm
